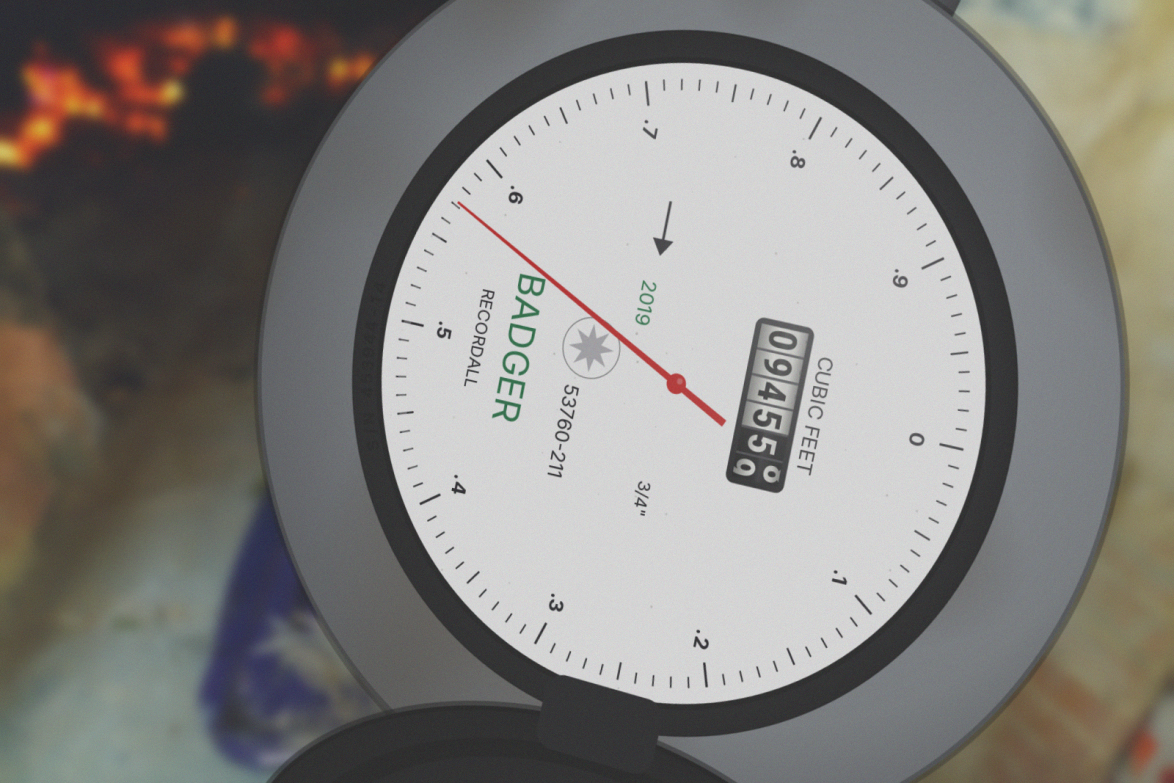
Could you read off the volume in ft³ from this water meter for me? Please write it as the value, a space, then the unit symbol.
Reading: 94558.57 ft³
